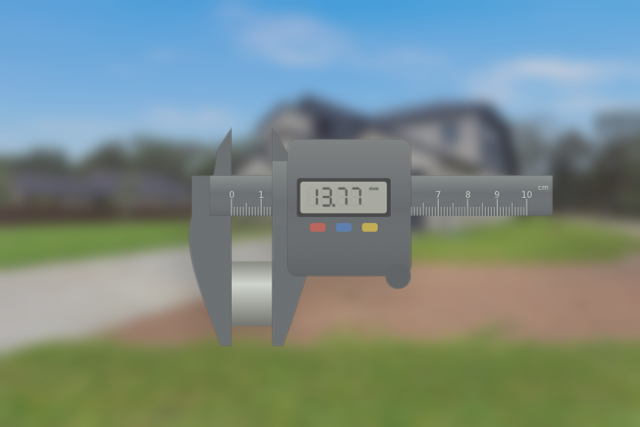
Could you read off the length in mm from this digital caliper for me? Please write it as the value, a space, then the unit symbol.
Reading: 13.77 mm
